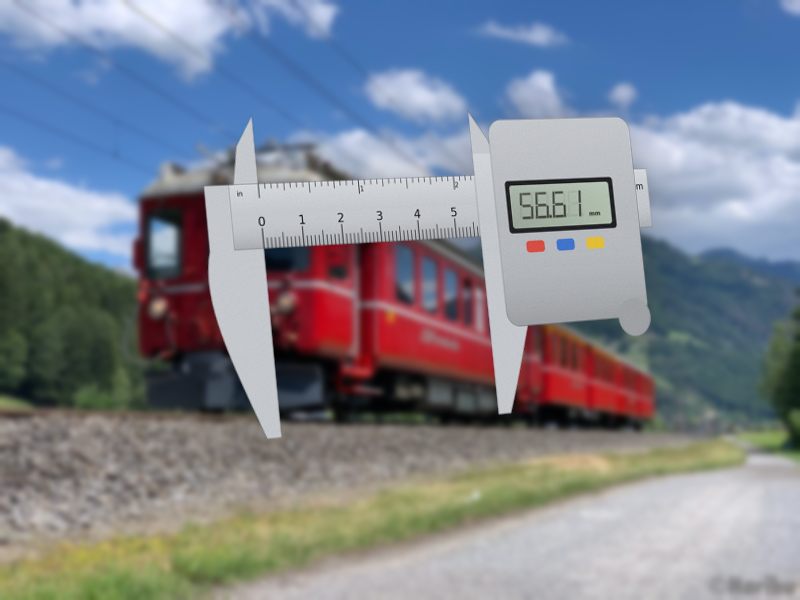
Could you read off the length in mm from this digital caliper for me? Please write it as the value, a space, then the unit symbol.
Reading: 56.61 mm
